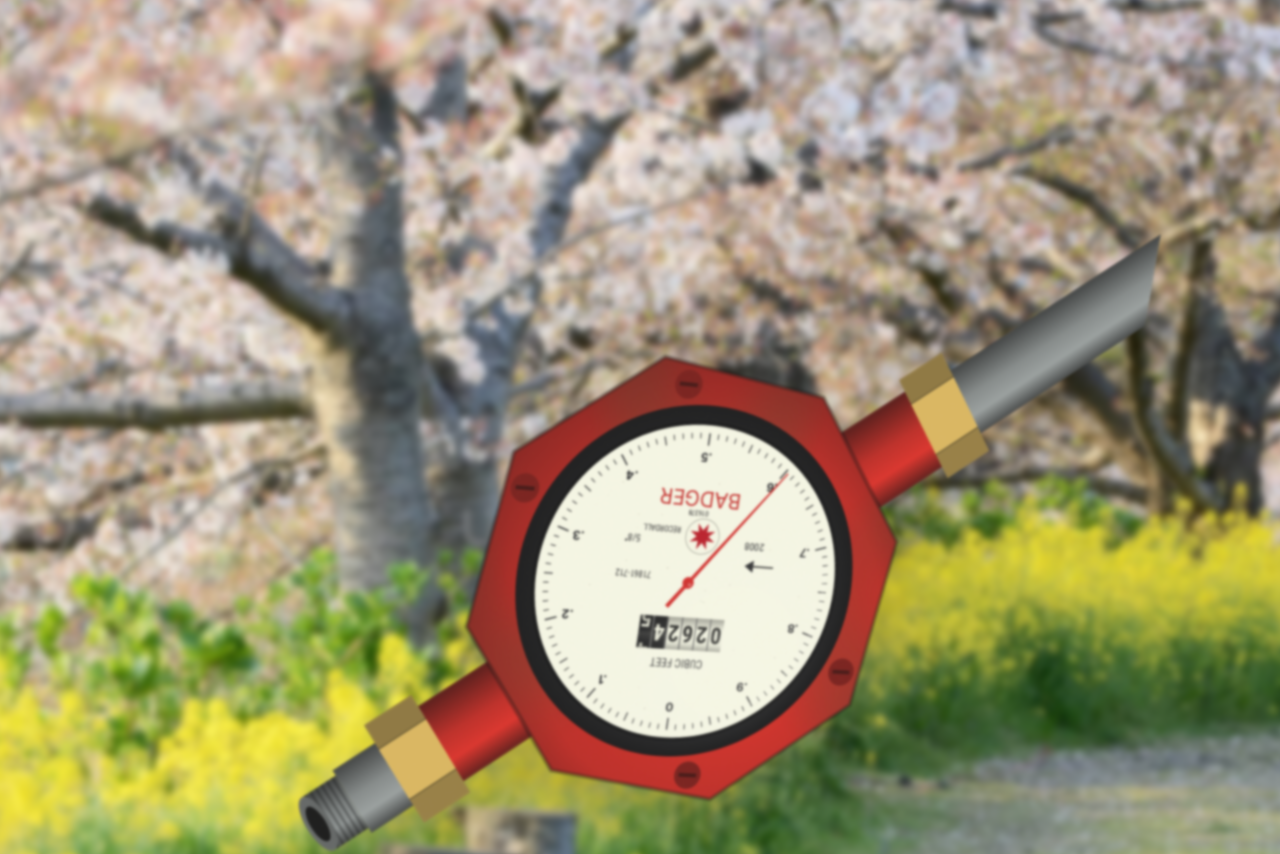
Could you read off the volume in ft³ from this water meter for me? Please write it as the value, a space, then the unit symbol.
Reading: 26244.60 ft³
